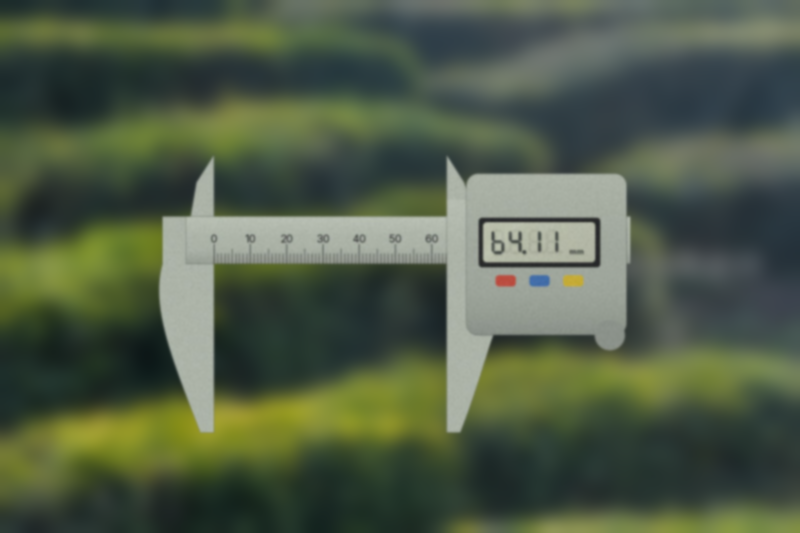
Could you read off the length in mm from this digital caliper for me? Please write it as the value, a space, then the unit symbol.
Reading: 64.11 mm
